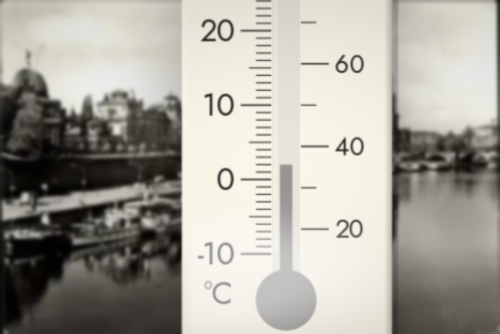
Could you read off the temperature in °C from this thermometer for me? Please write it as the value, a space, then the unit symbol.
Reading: 2 °C
